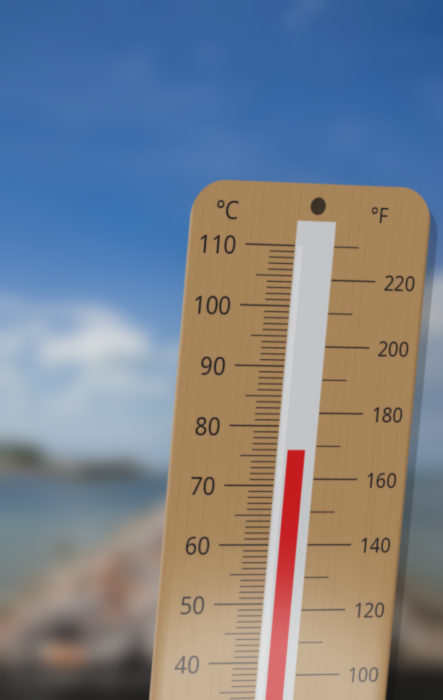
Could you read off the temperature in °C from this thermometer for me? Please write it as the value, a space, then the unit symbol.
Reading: 76 °C
